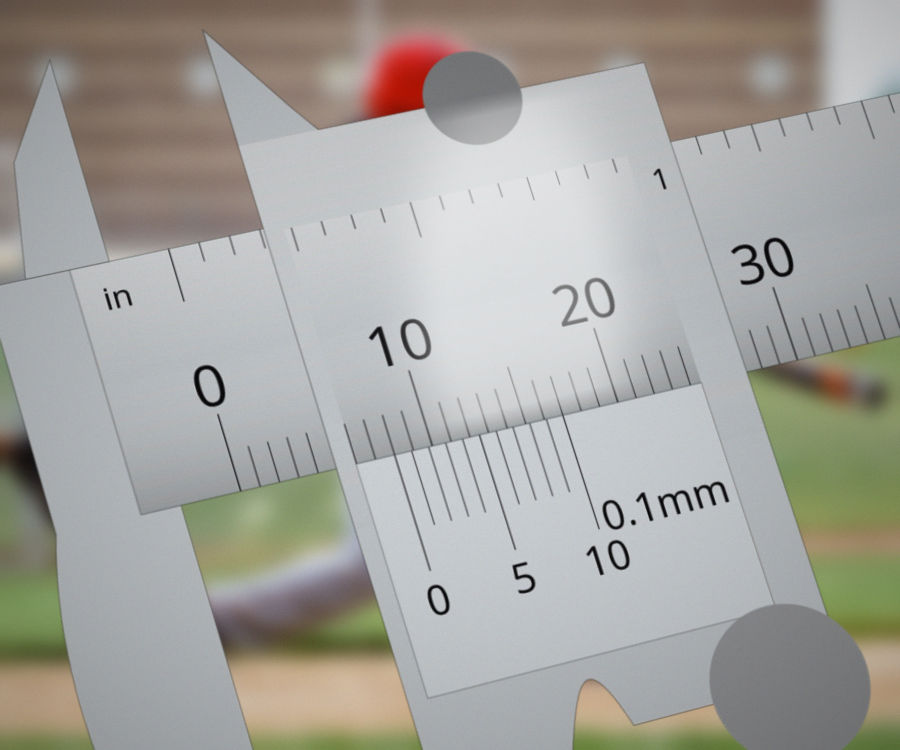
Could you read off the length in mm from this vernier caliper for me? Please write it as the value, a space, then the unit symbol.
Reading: 8.0 mm
